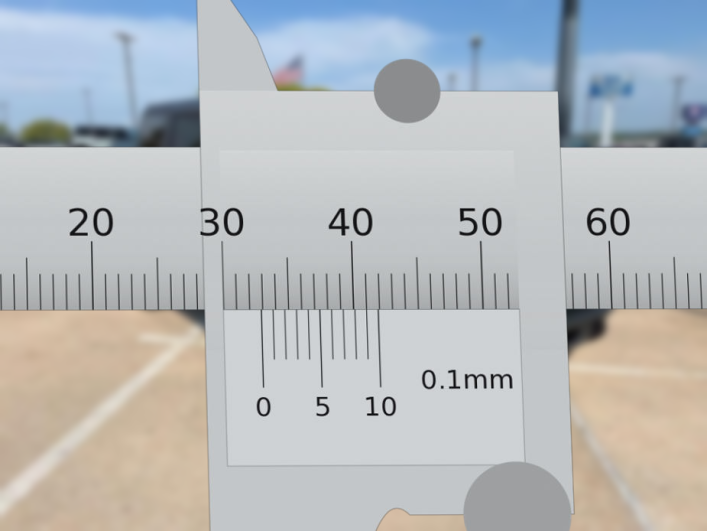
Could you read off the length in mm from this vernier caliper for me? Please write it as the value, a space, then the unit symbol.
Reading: 32.9 mm
